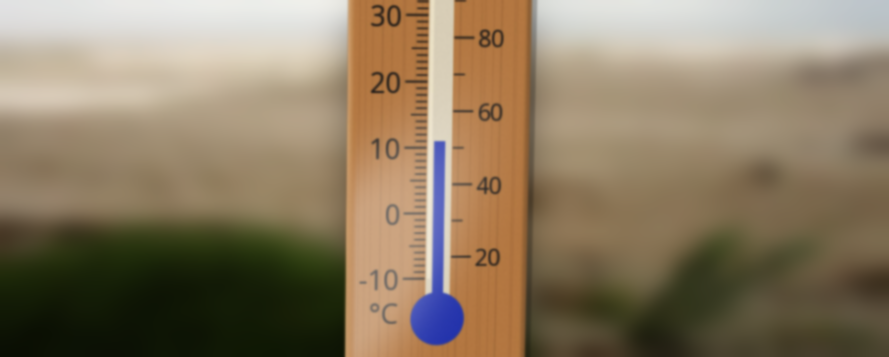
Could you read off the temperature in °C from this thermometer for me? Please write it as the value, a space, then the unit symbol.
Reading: 11 °C
